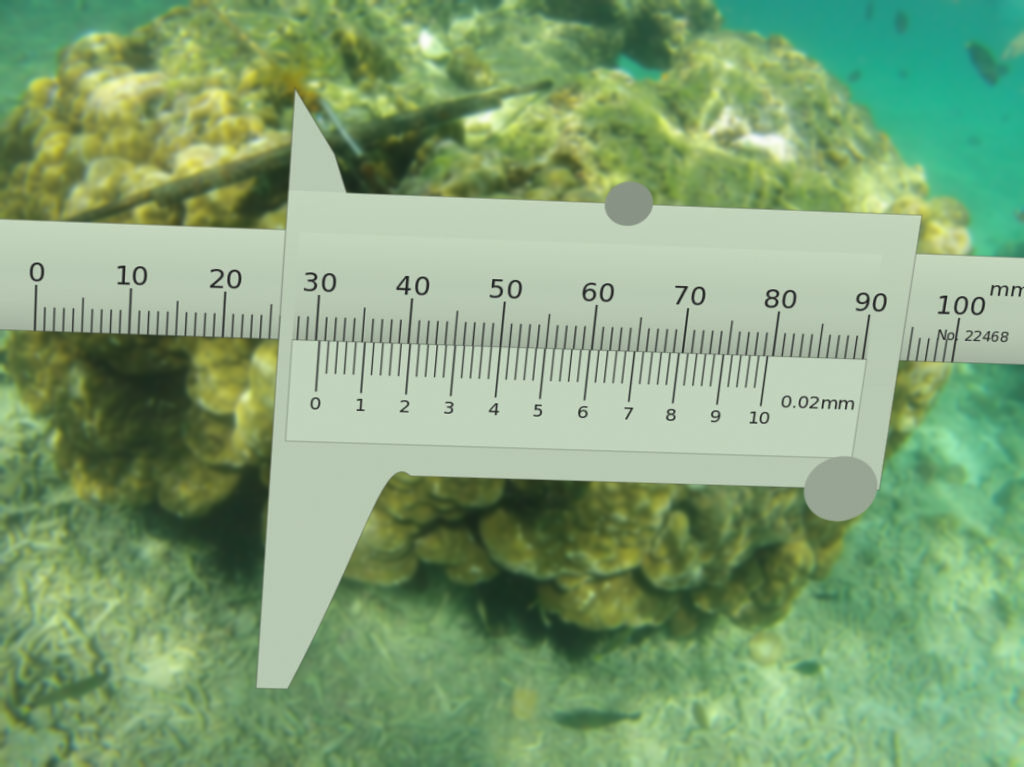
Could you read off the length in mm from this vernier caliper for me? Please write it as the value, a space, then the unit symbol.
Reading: 30.4 mm
